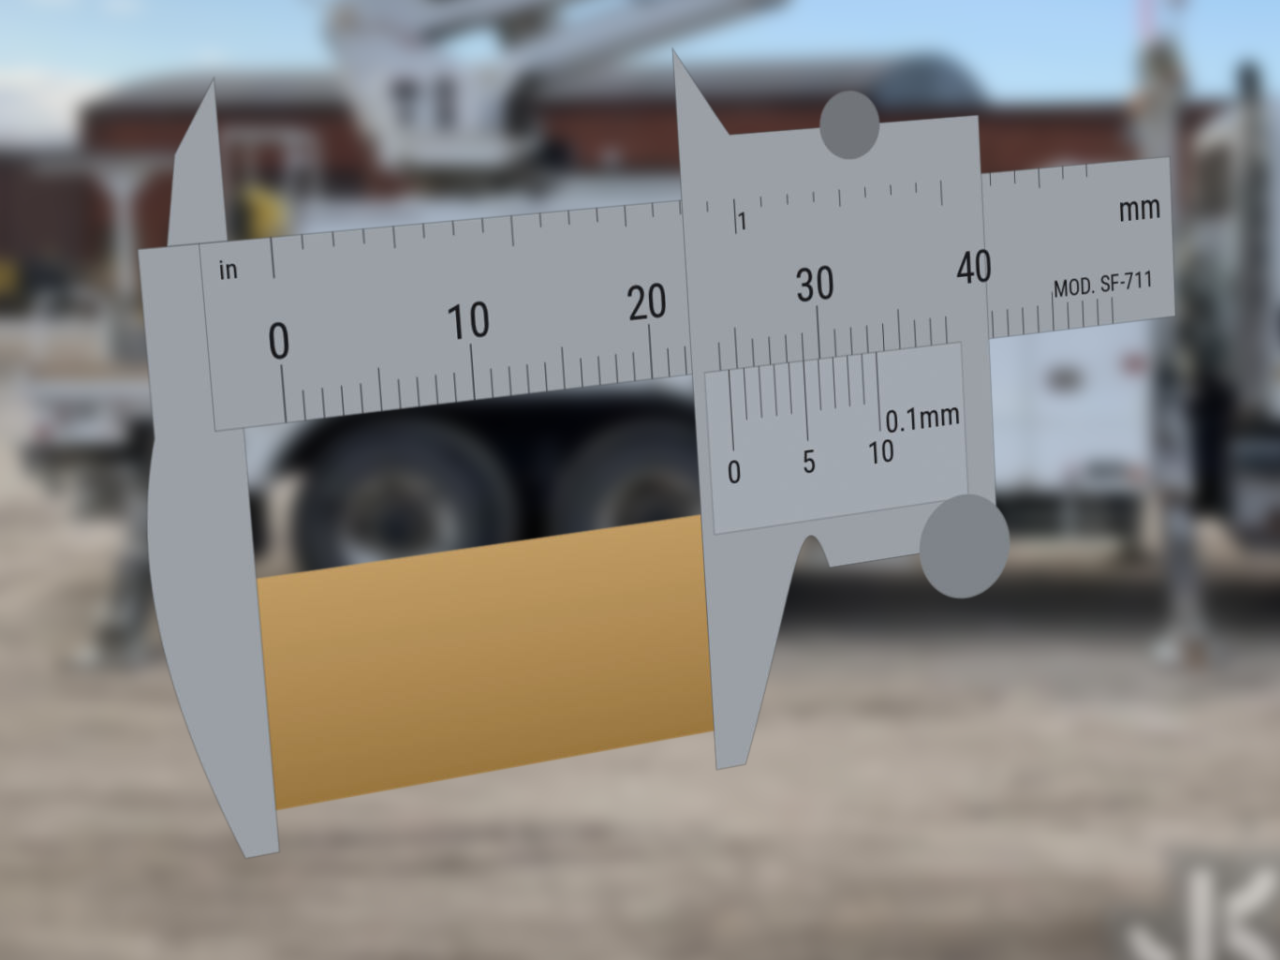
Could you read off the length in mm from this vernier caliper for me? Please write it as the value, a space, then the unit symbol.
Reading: 24.5 mm
